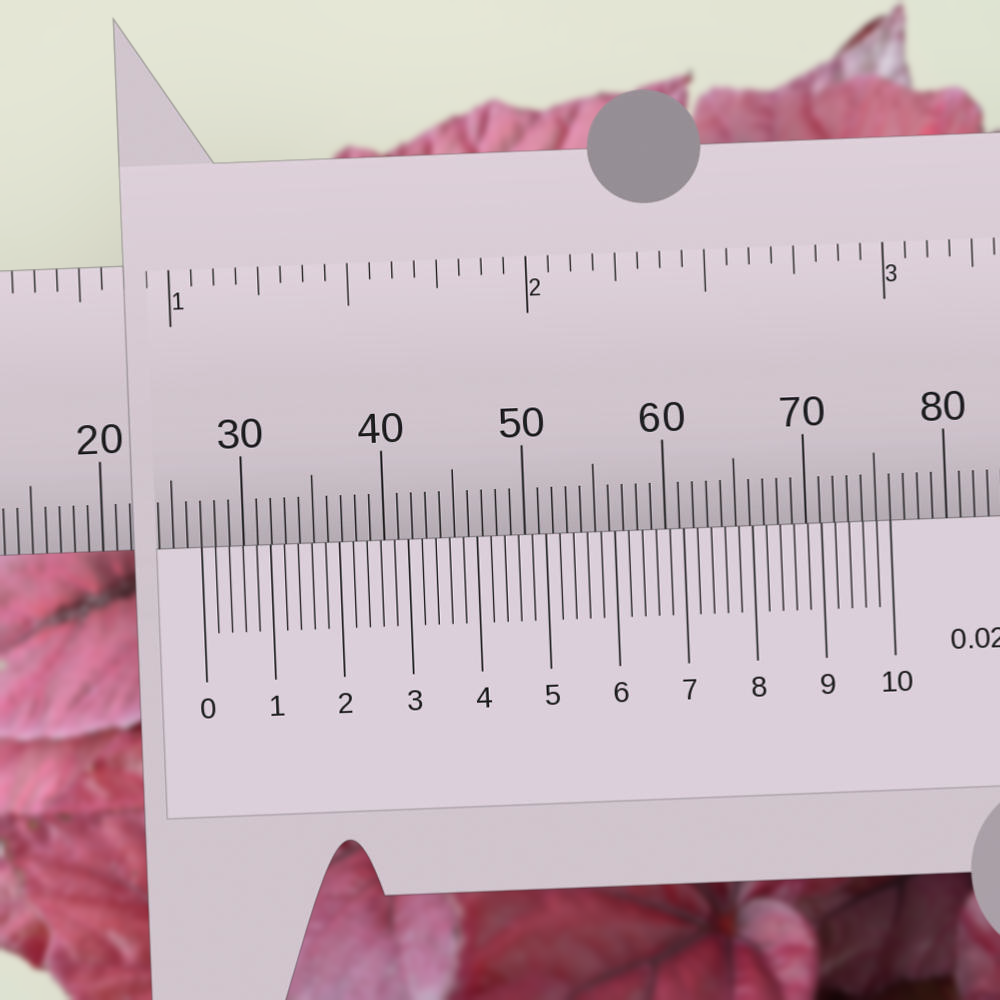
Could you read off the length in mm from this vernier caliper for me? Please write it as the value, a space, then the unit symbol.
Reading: 27.0 mm
